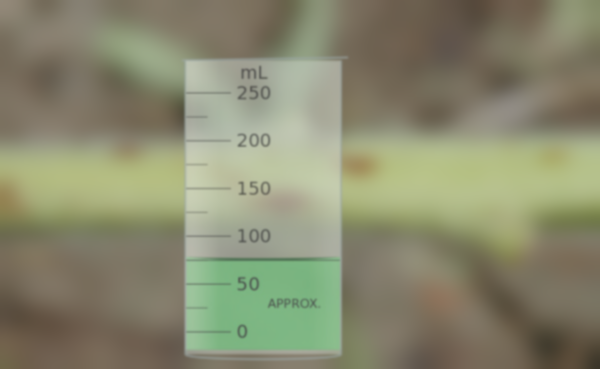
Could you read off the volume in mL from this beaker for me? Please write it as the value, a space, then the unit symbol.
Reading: 75 mL
